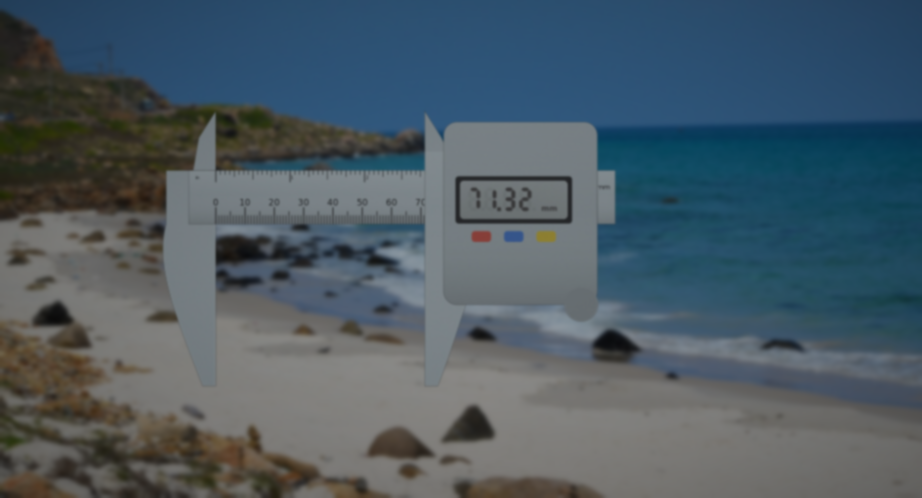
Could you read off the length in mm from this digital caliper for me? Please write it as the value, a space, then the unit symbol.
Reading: 71.32 mm
